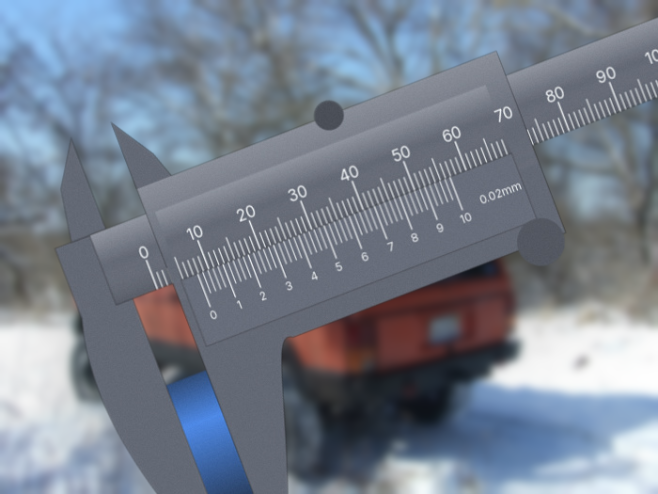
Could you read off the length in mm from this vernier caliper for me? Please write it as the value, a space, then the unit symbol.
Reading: 7.8 mm
